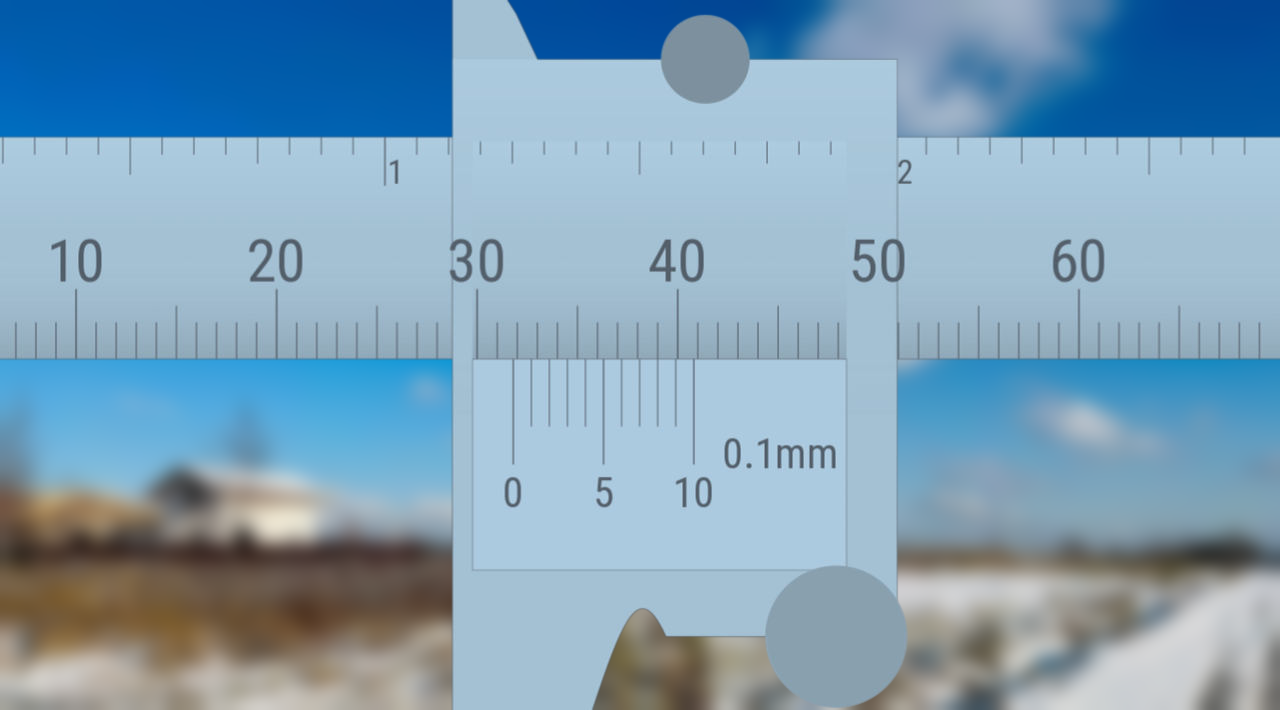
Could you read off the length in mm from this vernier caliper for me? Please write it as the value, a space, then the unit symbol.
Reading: 31.8 mm
